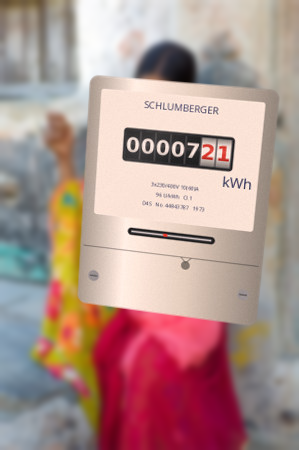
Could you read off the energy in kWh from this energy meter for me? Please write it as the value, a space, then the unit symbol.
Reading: 7.21 kWh
